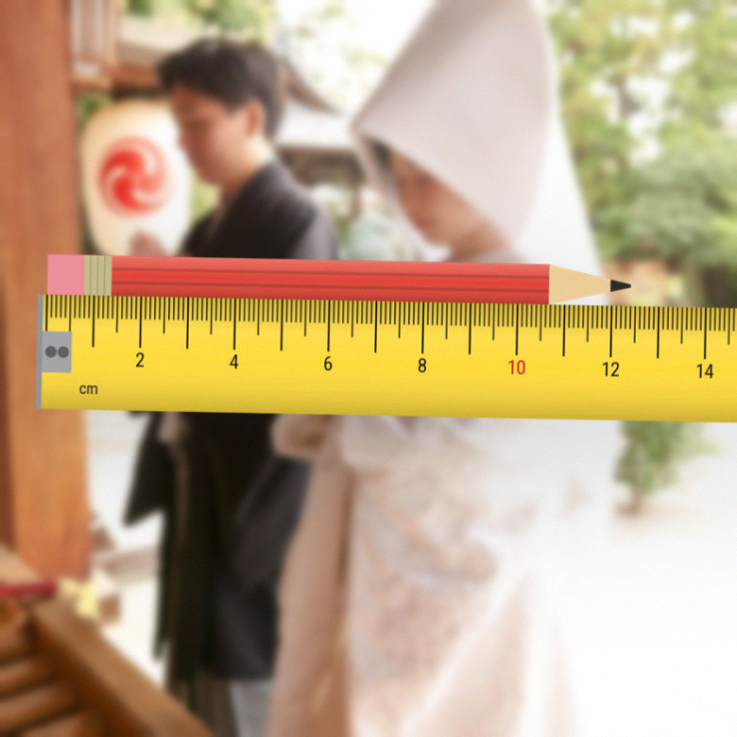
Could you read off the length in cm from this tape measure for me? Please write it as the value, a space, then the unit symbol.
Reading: 12.4 cm
